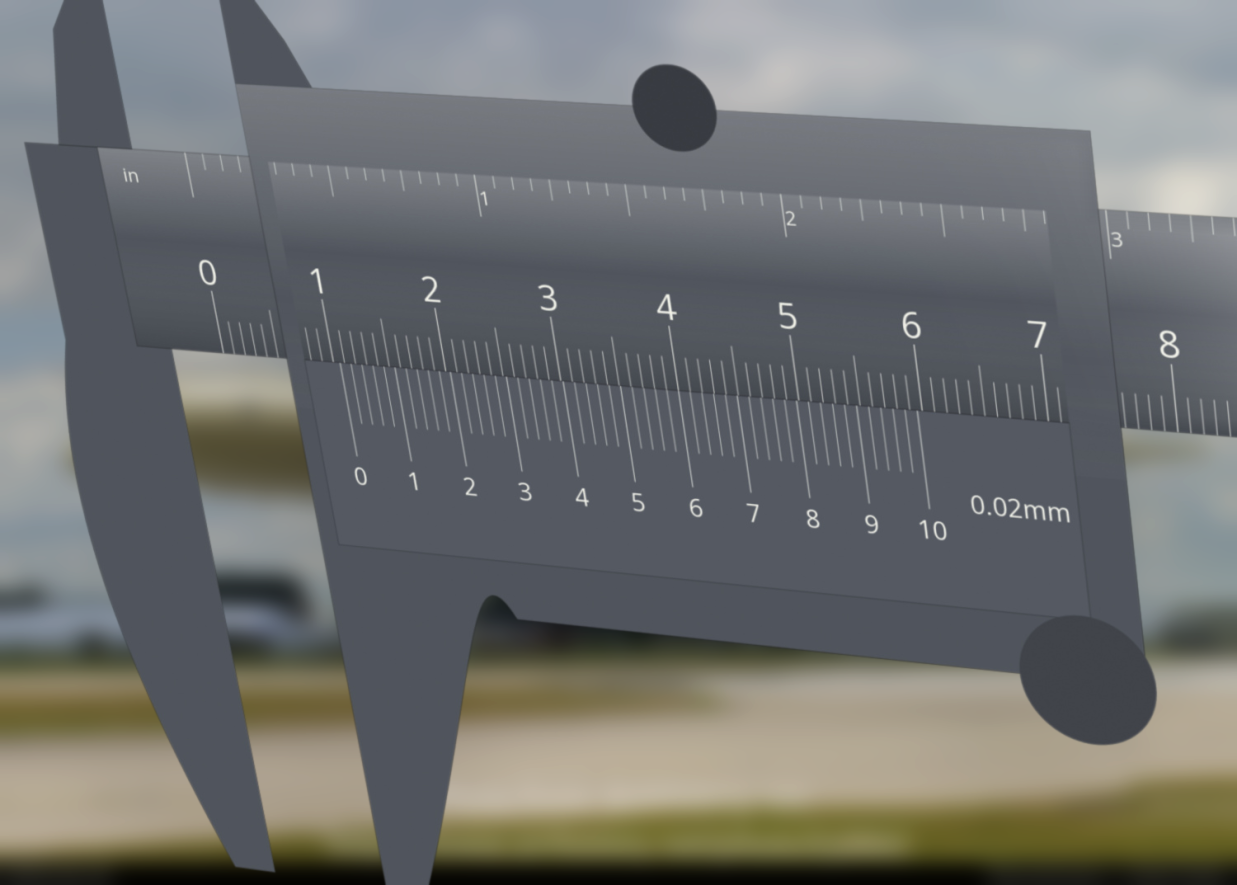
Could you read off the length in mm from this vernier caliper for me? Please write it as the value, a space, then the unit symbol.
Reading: 10.6 mm
